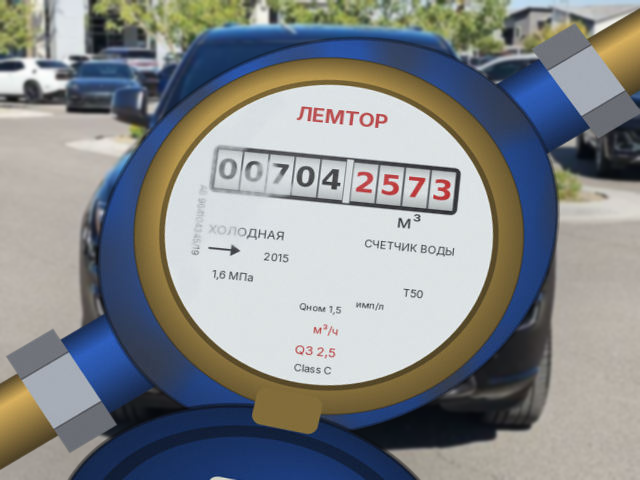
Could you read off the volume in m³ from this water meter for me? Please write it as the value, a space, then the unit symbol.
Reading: 704.2573 m³
